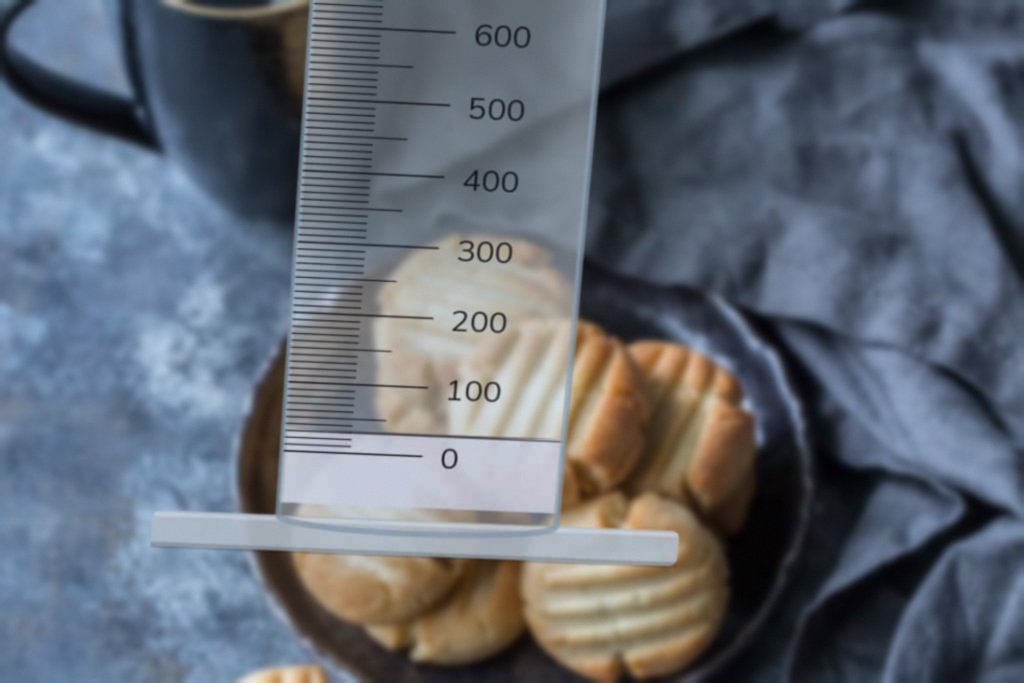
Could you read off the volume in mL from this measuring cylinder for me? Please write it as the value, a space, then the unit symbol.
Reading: 30 mL
